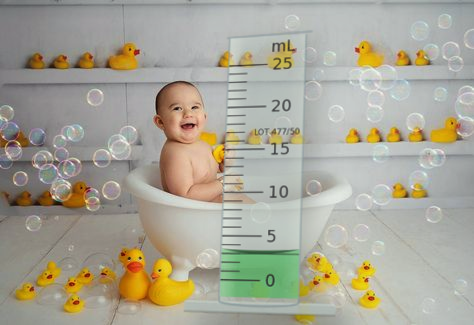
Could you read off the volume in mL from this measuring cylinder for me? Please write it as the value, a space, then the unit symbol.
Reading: 3 mL
